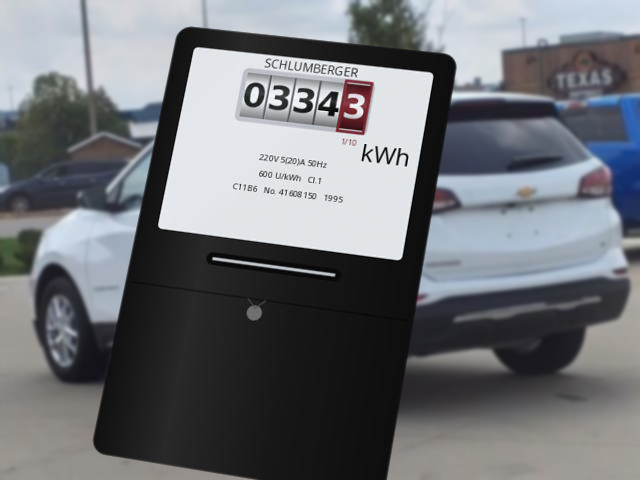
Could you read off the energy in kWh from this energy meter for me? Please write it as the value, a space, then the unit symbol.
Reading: 334.3 kWh
